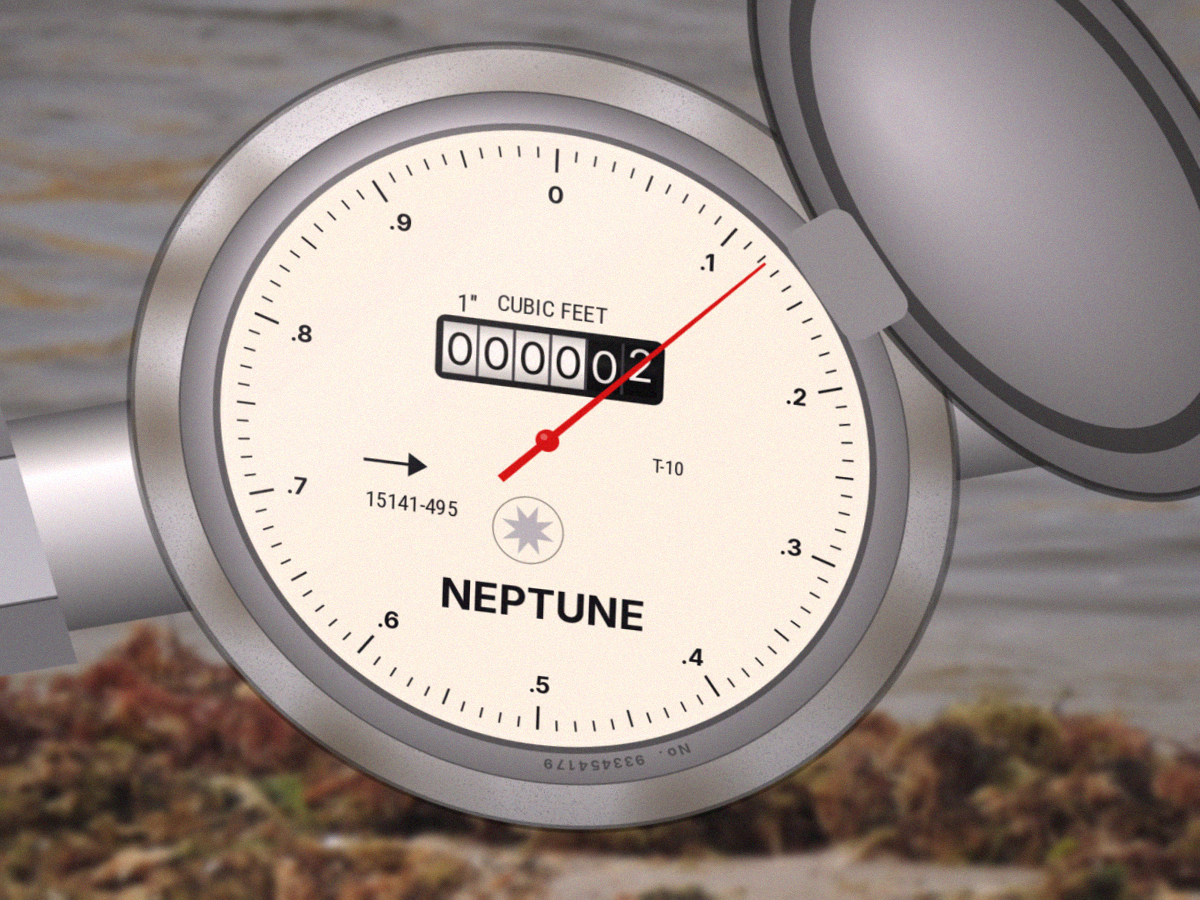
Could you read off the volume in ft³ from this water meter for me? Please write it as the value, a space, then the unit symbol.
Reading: 2.12 ft³
